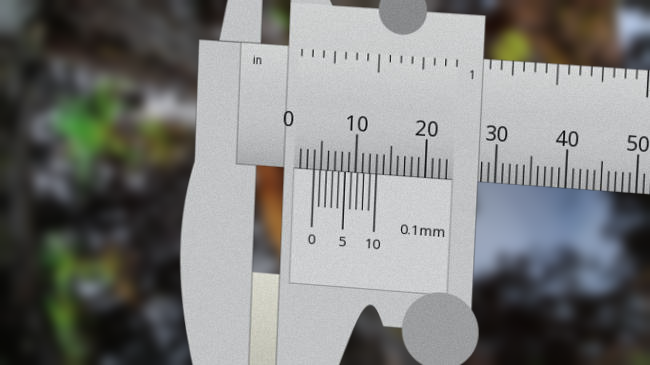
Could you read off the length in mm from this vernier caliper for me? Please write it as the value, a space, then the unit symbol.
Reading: 4.0 mm
